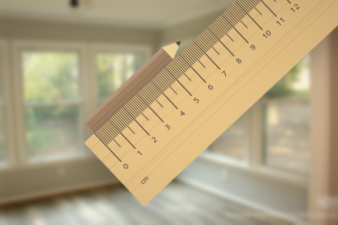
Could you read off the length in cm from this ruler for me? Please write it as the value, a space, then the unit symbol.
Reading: 6.5 cm
